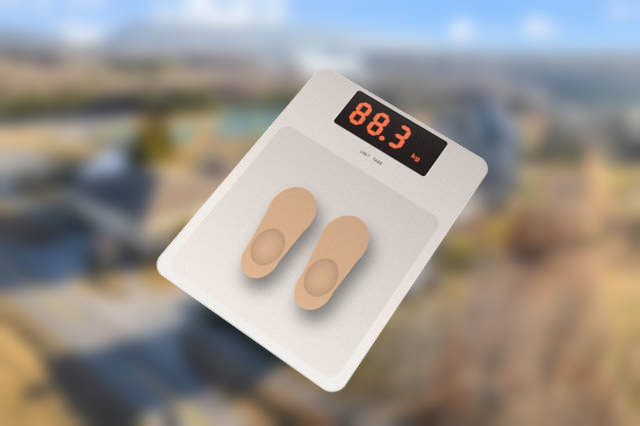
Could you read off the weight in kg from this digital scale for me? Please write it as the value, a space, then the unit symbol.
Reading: 88.3 kg
